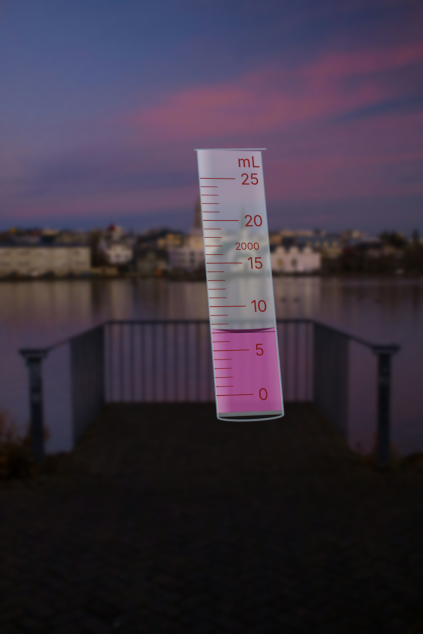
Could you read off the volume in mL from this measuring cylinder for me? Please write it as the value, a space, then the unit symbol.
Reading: 7 mL
